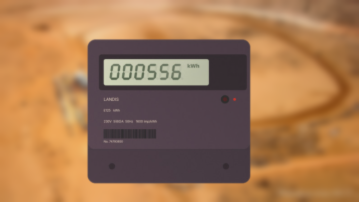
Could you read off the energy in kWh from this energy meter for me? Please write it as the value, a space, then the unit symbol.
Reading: 556 kWh
